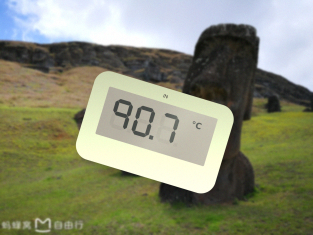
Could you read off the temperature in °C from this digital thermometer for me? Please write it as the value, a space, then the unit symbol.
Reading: 90.7 °C
